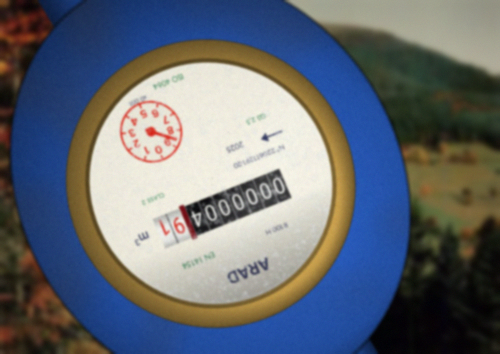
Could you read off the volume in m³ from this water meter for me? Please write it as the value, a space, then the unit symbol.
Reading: 4.908 m³
